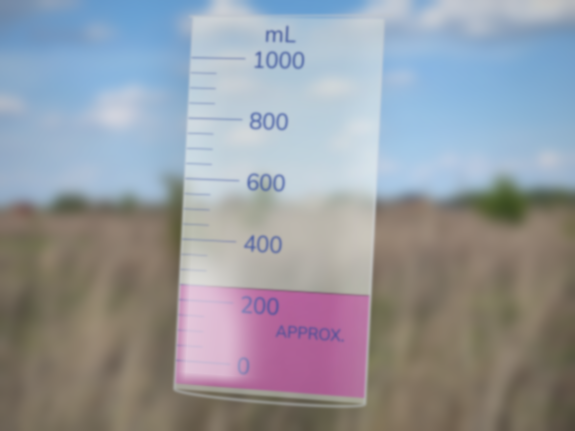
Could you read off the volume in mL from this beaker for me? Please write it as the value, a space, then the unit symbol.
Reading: 250 mL
